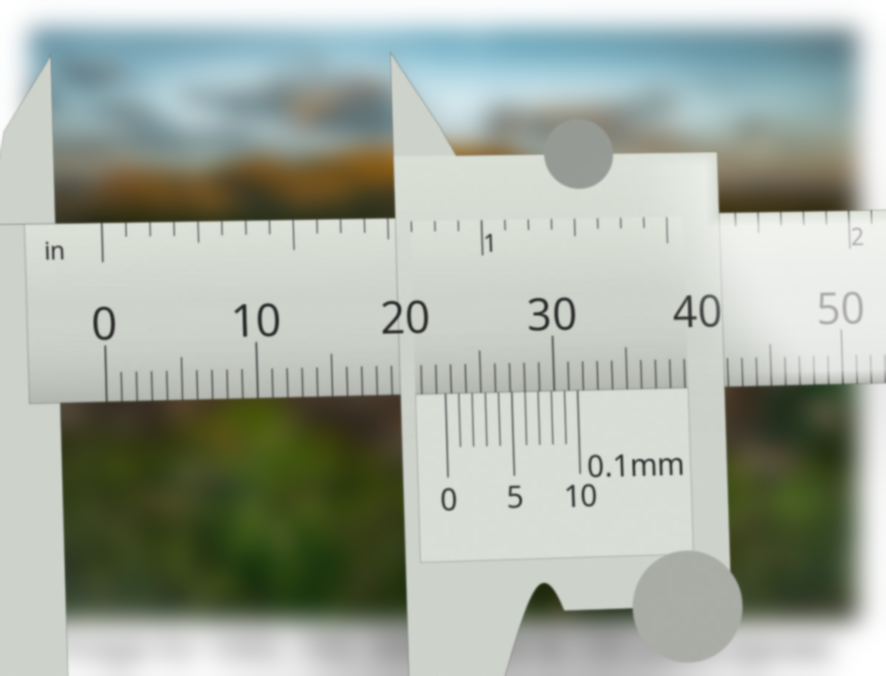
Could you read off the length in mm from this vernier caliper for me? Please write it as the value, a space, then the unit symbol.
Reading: 22.6 mm
